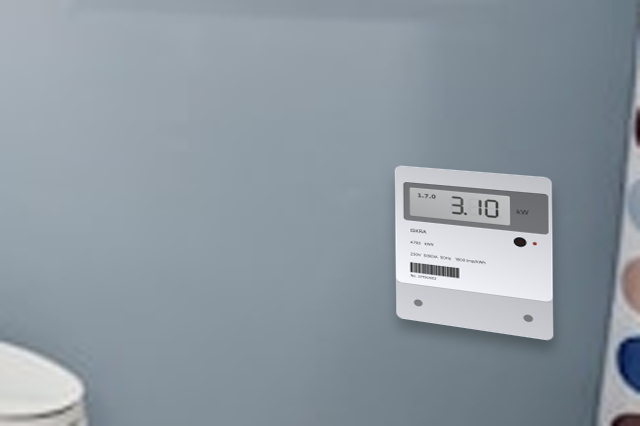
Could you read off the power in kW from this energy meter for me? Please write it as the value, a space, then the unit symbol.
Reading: 3.10 kW
